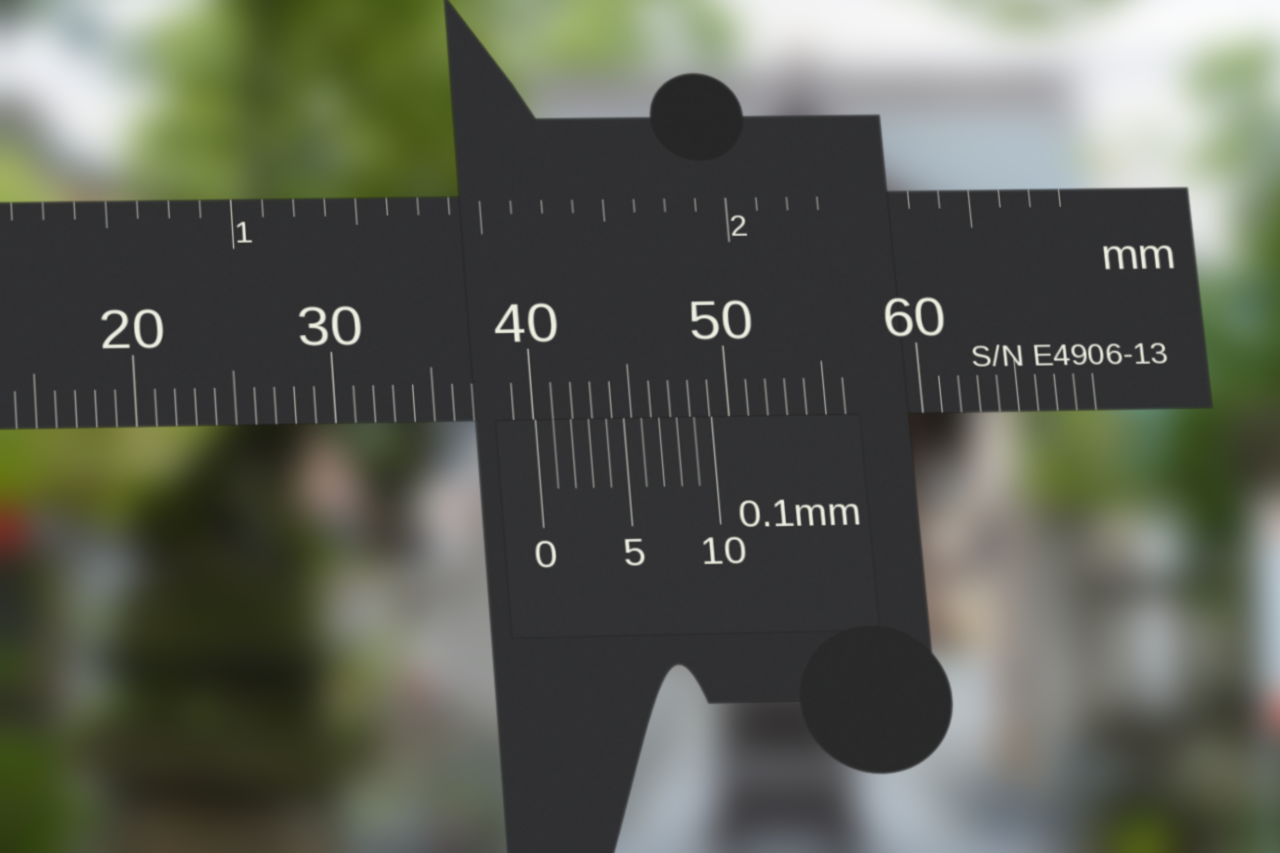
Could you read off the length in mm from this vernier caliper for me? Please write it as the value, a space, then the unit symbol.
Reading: 40.1 mm
